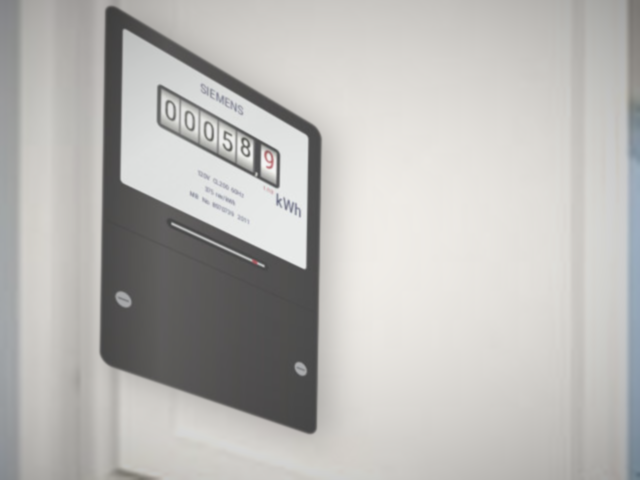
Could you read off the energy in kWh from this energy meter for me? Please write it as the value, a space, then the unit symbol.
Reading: 58.9 kWh
